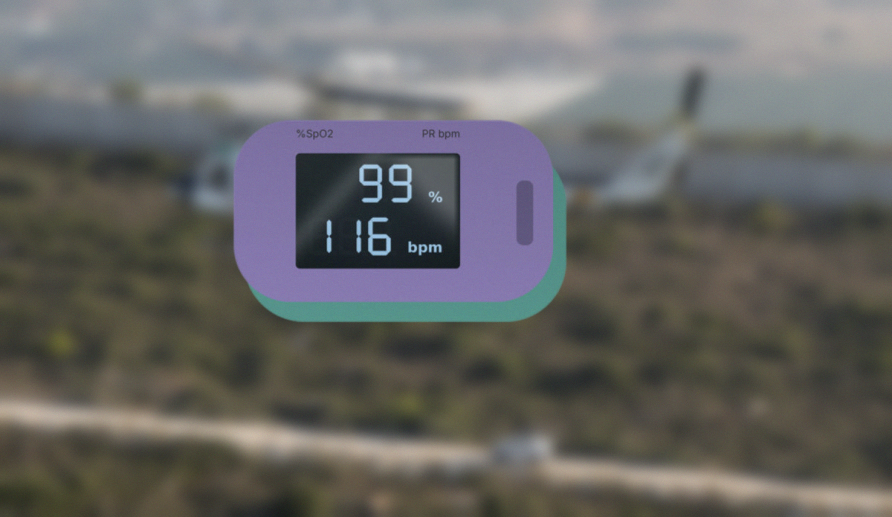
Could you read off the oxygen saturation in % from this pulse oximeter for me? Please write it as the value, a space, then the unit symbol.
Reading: 99 %
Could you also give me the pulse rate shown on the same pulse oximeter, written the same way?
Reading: 116 bpm
